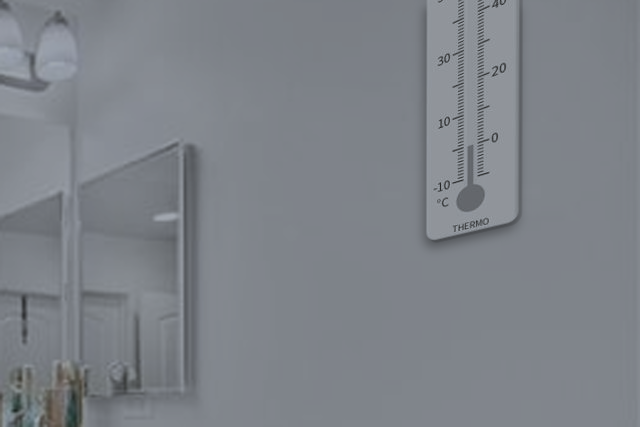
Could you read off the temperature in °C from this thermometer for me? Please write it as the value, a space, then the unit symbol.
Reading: 0 °C
